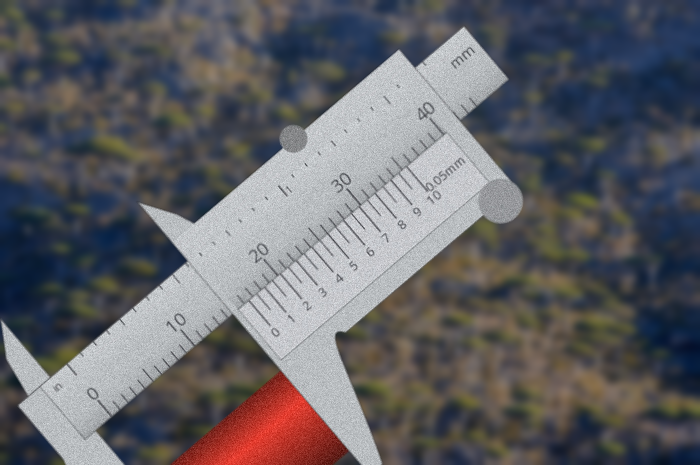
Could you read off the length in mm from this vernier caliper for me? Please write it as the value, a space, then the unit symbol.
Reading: 16.5 mm
